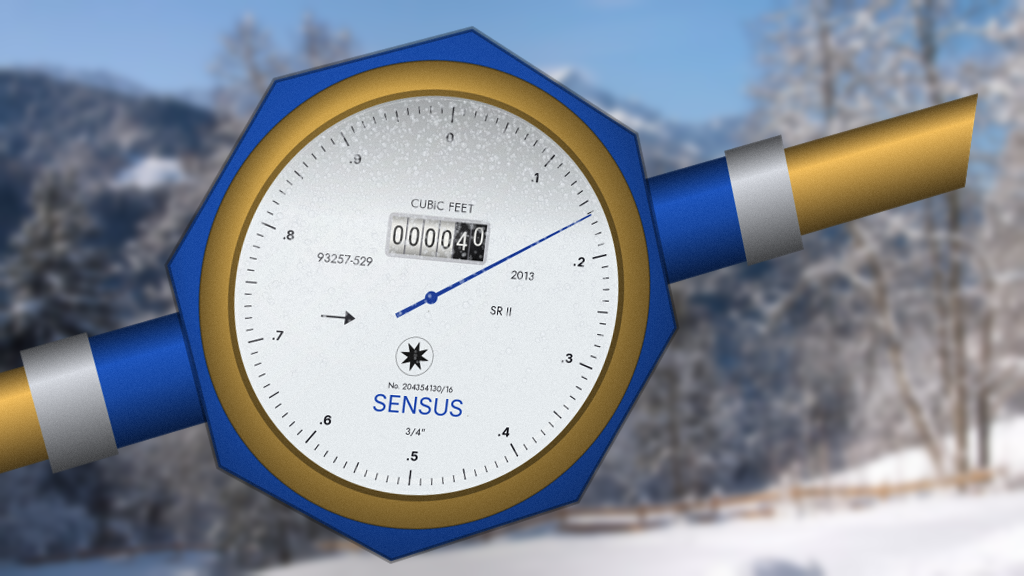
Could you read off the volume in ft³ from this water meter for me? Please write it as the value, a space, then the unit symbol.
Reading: 40.16 ft³
